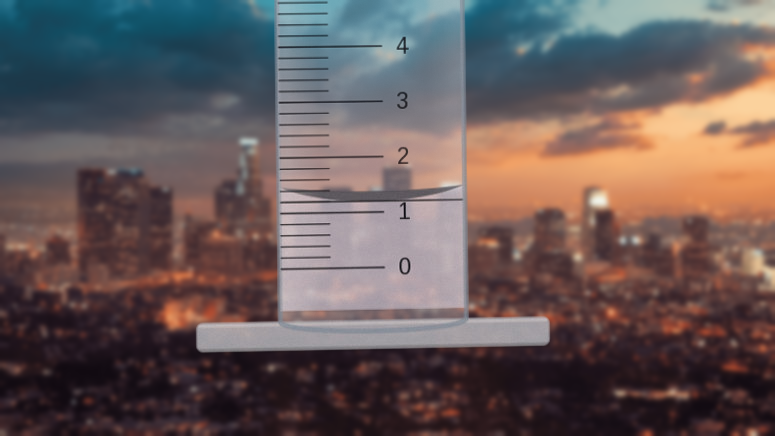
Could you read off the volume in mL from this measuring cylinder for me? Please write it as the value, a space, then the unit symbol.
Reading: 1.2 mL
